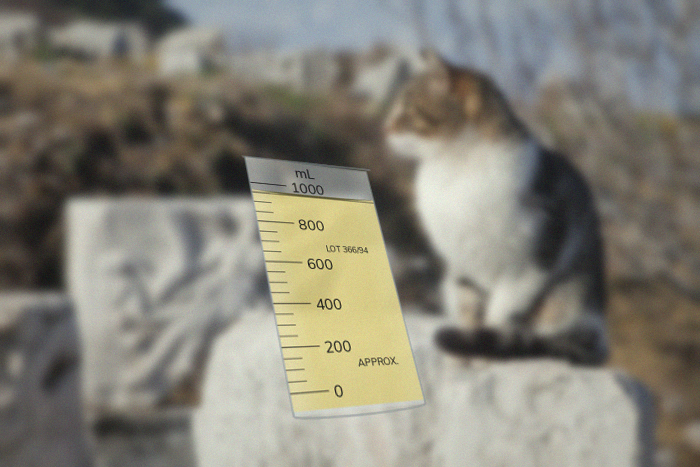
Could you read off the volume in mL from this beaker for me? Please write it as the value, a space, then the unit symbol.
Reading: 950 mL
